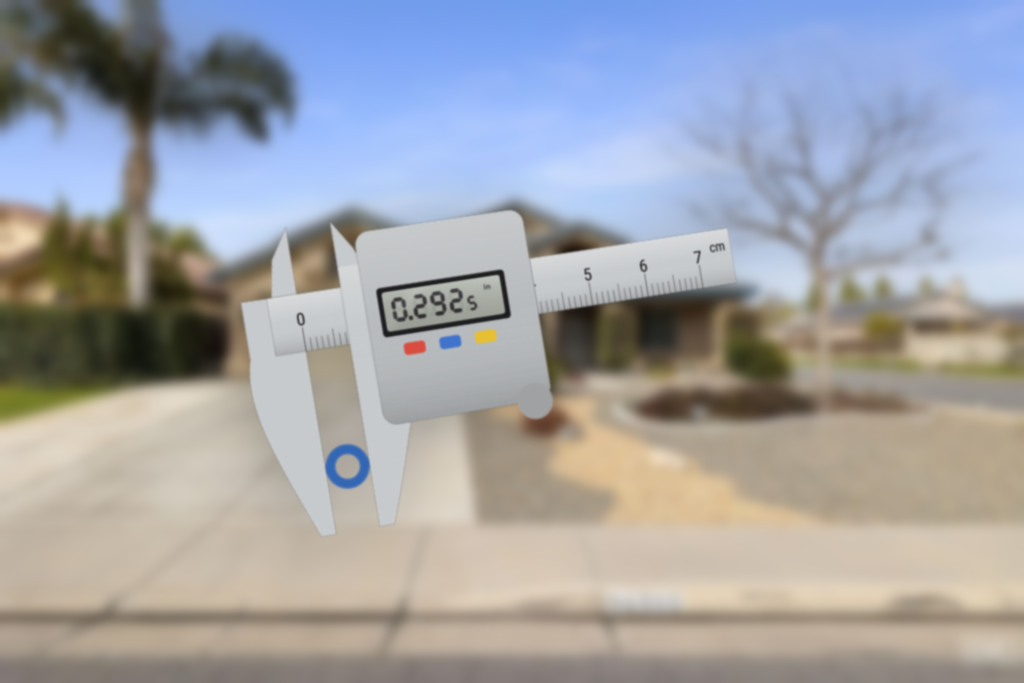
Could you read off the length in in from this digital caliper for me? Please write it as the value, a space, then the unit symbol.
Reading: 0.2925 in
